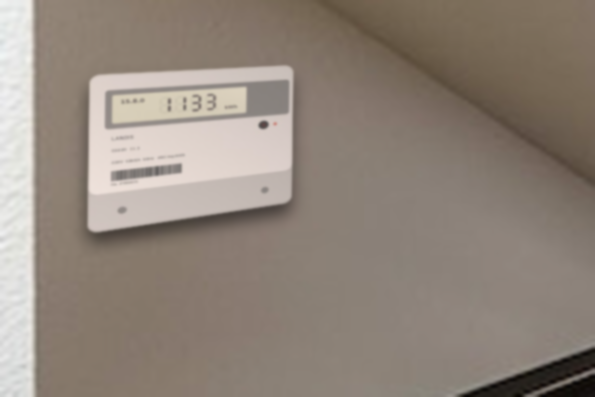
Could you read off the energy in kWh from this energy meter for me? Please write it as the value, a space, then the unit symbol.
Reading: 1133 kWh
